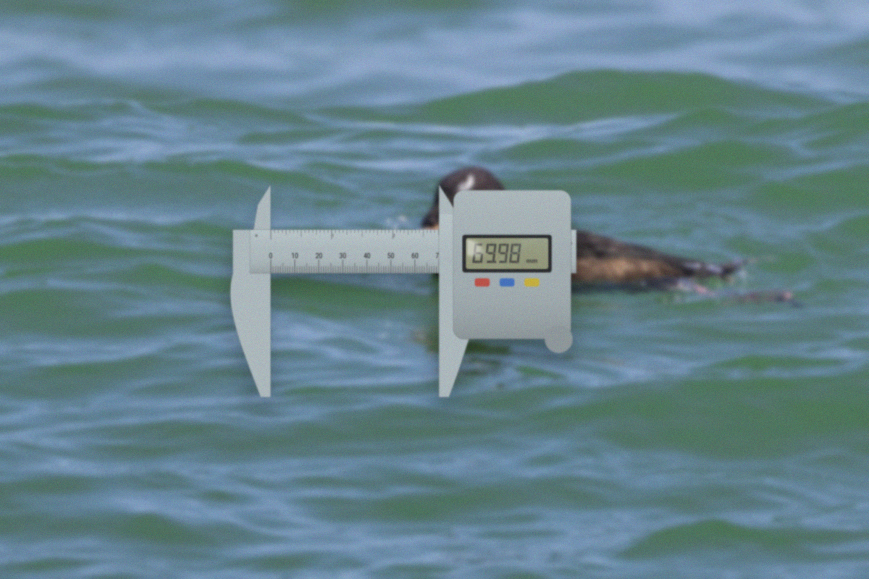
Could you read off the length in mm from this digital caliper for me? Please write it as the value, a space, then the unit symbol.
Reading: 69.98 mm
